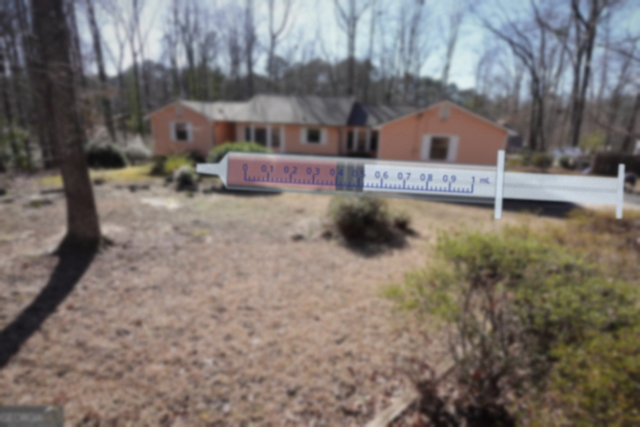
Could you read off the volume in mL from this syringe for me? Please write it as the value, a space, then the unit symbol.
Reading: 0.4 mL
